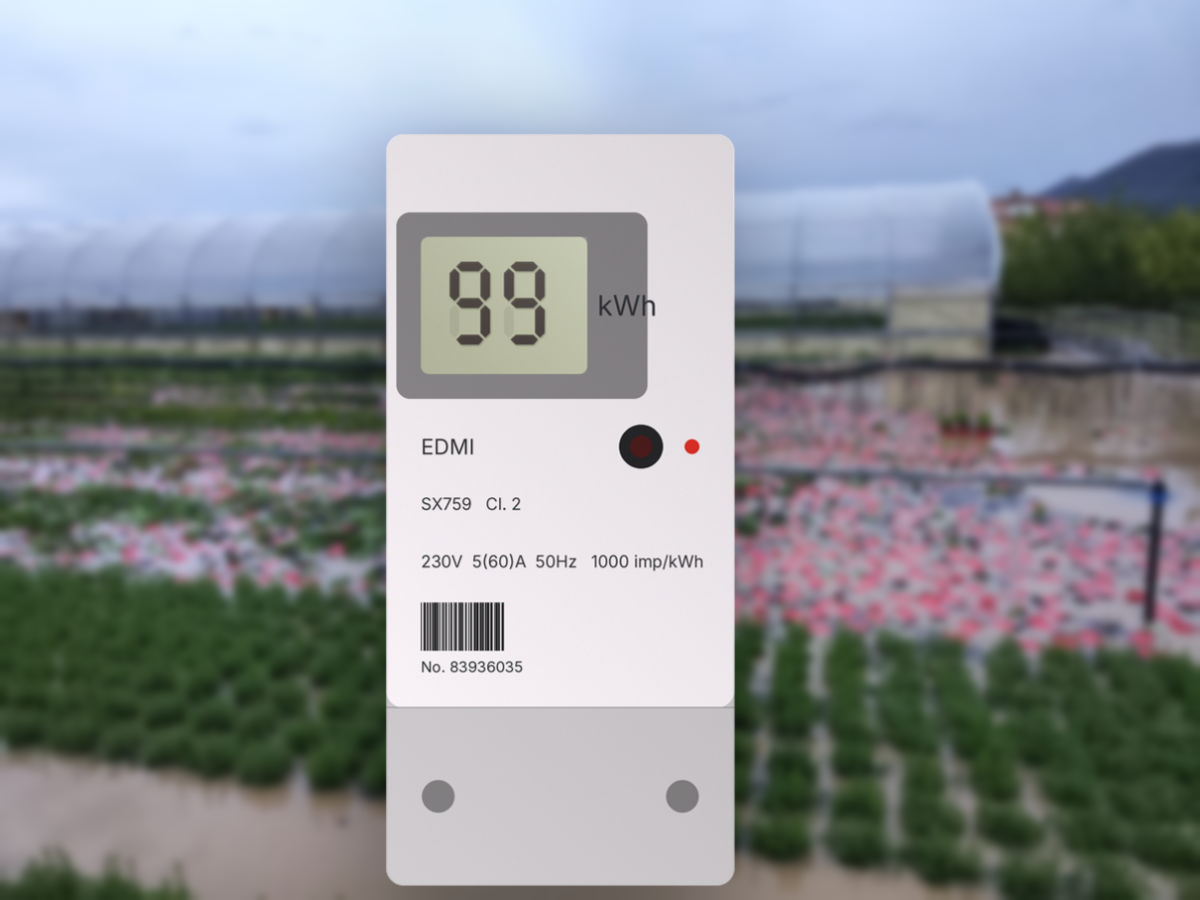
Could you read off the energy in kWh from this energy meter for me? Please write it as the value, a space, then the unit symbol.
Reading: 99 kWh
